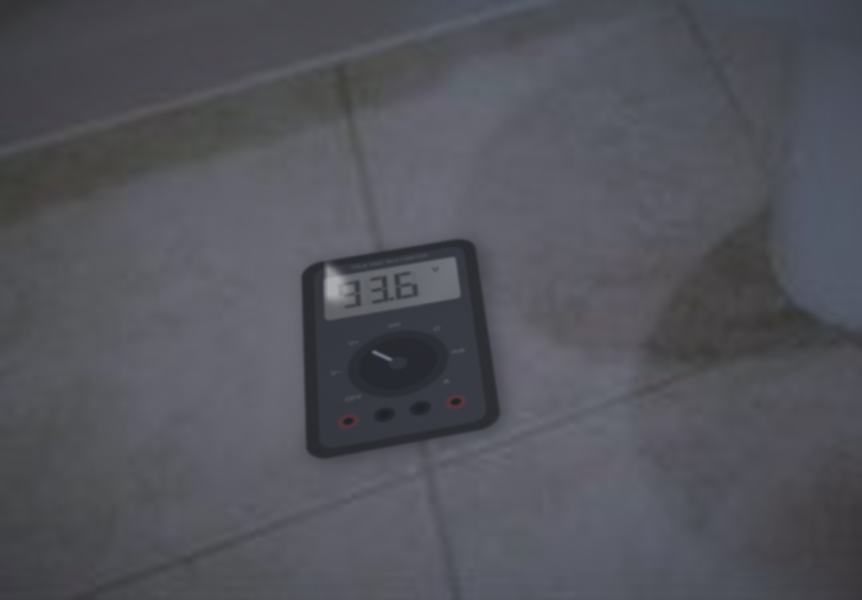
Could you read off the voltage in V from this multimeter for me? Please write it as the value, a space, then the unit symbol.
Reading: 93.6 V
